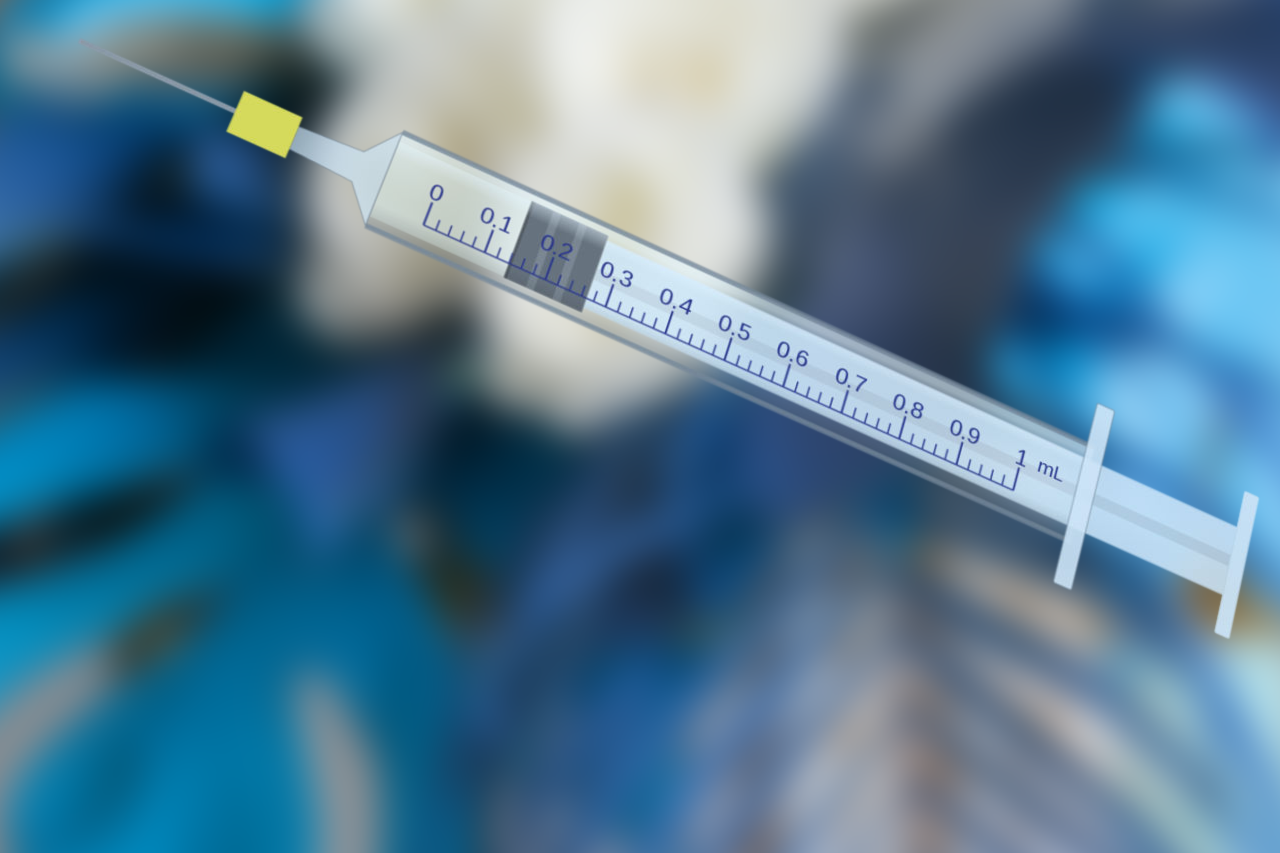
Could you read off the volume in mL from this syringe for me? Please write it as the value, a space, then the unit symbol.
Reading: 0.14 mL
